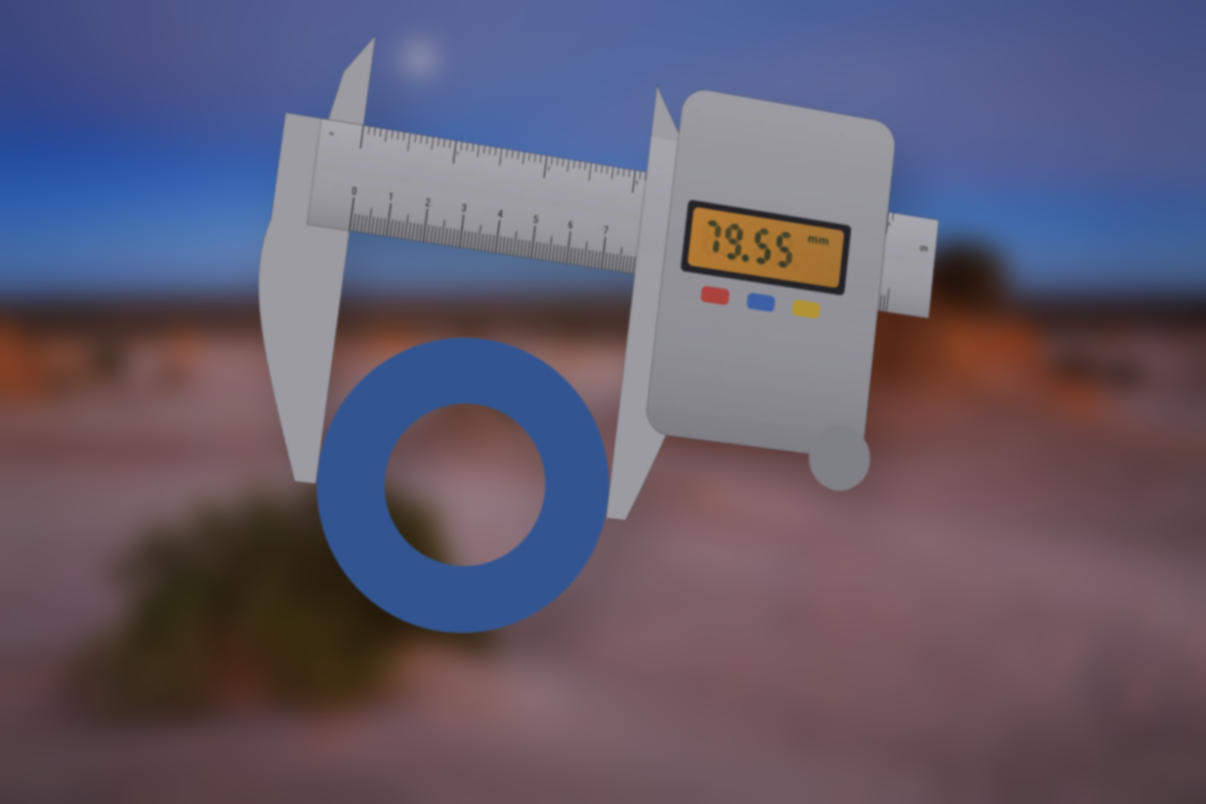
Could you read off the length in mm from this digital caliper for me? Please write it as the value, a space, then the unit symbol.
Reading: 79.55 mm
